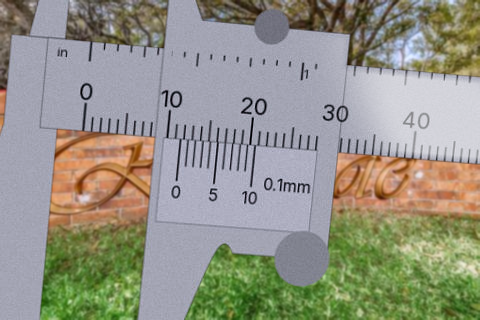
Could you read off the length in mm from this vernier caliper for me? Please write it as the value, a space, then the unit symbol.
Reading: 11.6 mm
